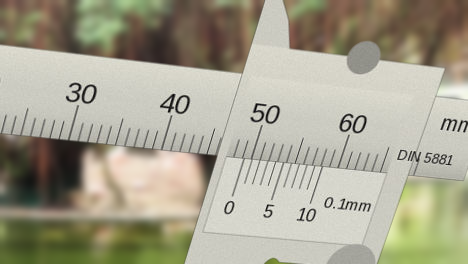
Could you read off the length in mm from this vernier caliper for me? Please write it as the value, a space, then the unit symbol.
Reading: 49.2 mm
